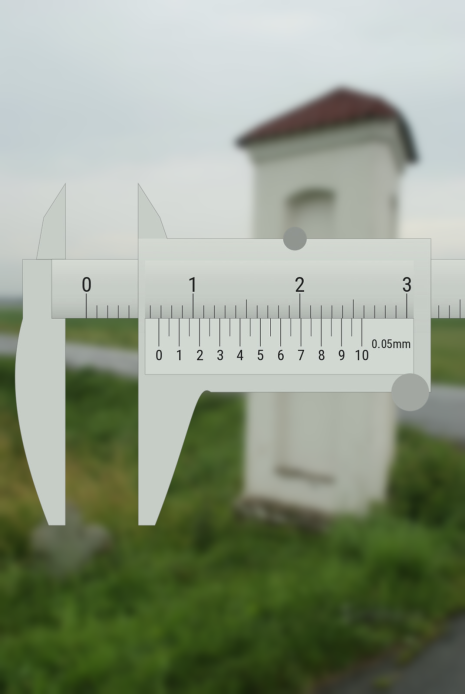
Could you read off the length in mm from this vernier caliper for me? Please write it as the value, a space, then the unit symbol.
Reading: 6.8 mm
